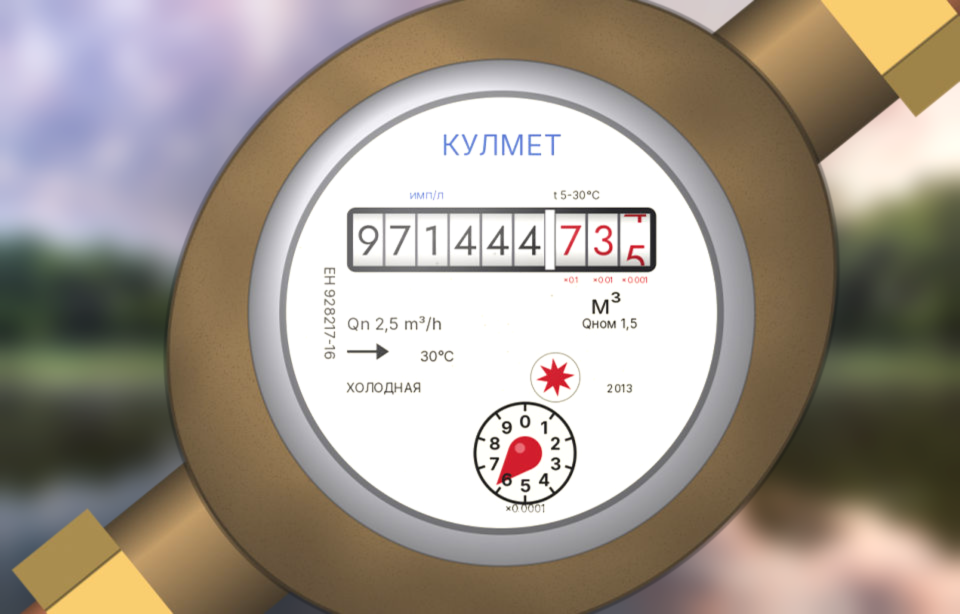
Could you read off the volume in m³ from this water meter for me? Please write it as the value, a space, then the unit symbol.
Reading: 971444.7346 m³
